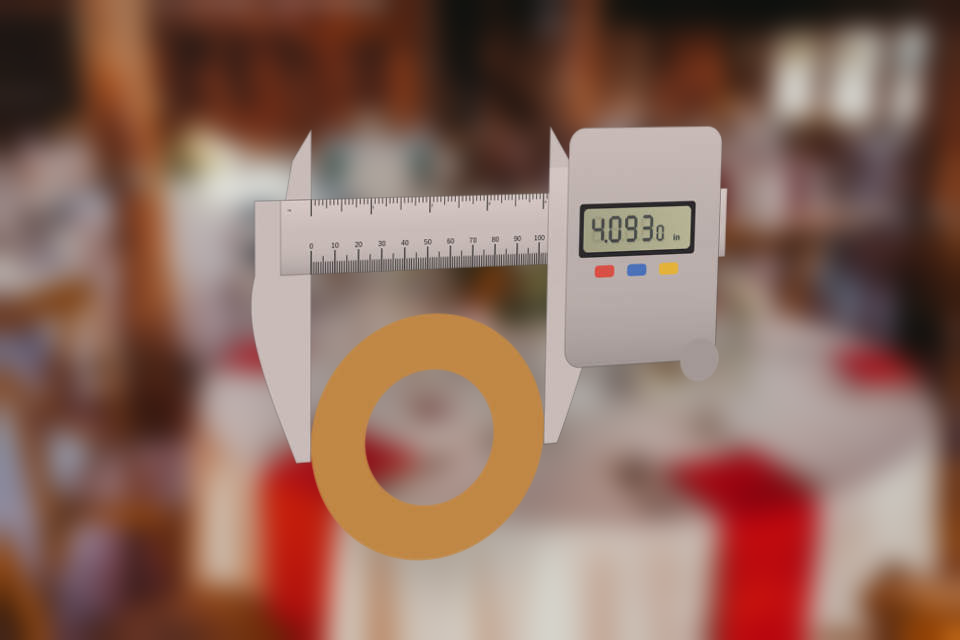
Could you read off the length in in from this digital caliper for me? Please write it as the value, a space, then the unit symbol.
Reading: 4.0930 in
